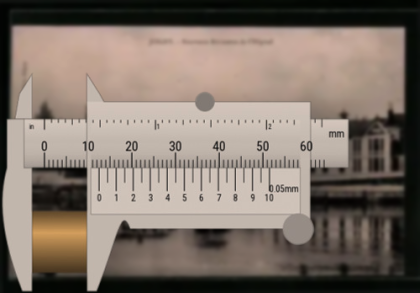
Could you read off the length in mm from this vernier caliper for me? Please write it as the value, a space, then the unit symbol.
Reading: 12.5 mm
